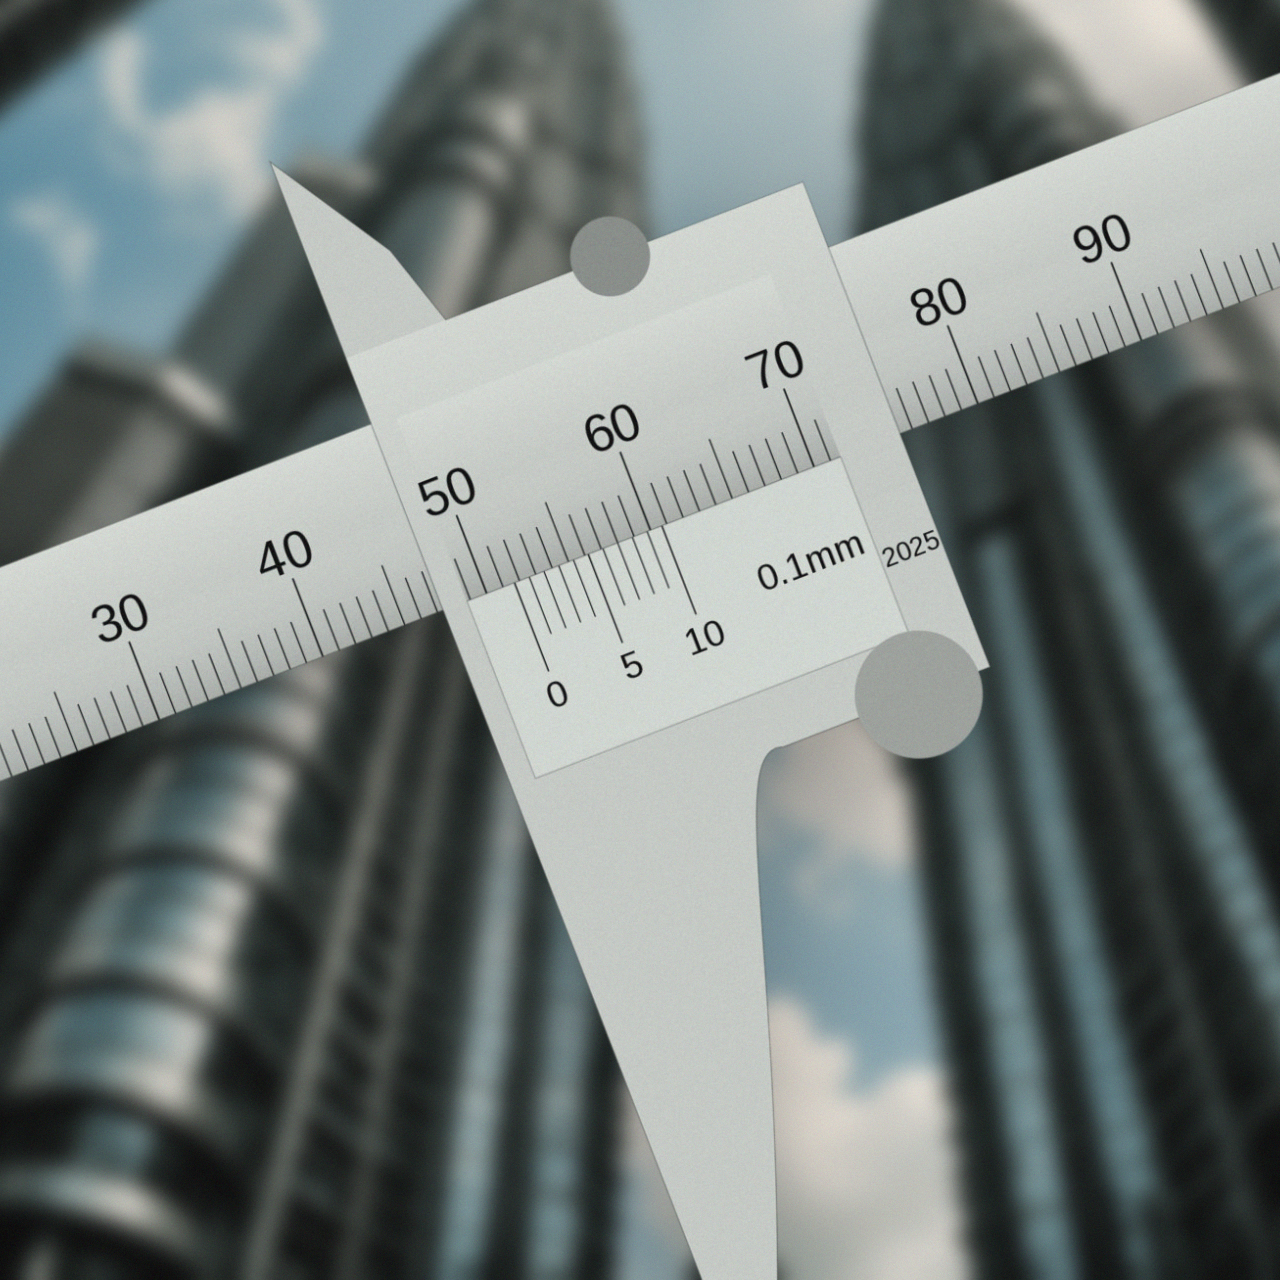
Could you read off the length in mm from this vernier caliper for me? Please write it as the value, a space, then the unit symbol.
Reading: 51.7 mm
